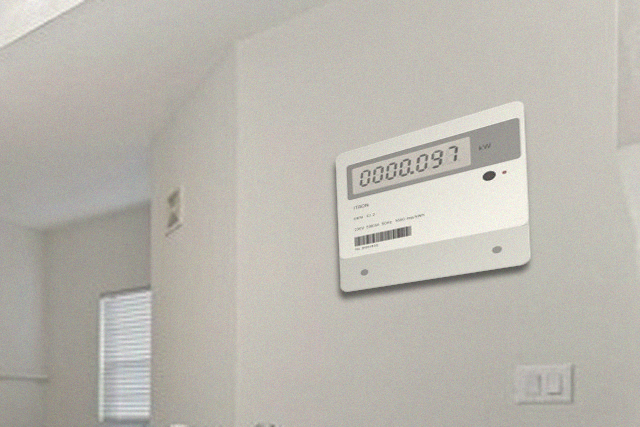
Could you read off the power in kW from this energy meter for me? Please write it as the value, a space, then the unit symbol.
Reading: 0.097 kW
